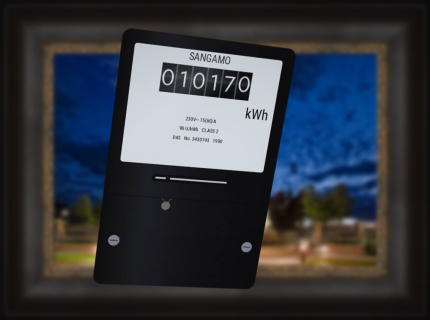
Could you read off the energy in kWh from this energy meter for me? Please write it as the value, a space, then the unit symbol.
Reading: 10170 kWh
